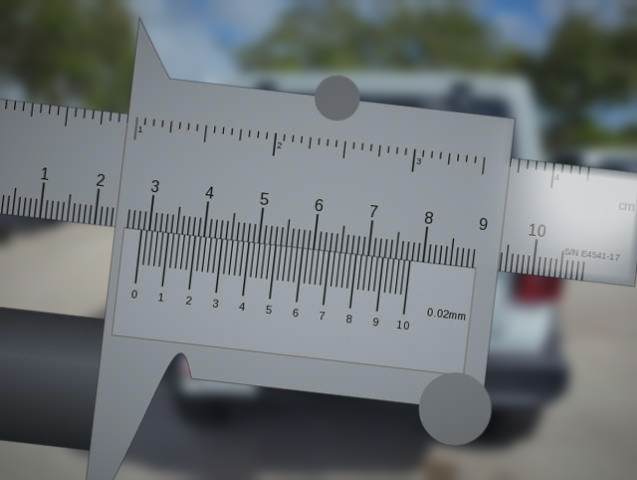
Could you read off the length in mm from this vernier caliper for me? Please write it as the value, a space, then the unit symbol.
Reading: 28.6 mm
